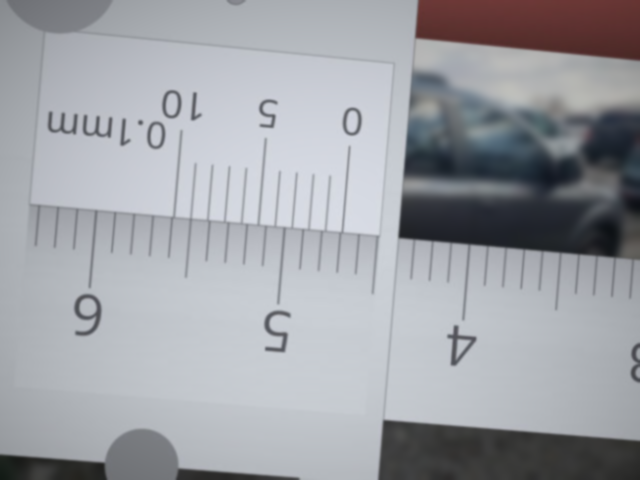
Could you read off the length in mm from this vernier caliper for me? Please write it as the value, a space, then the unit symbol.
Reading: 46.9 mm
